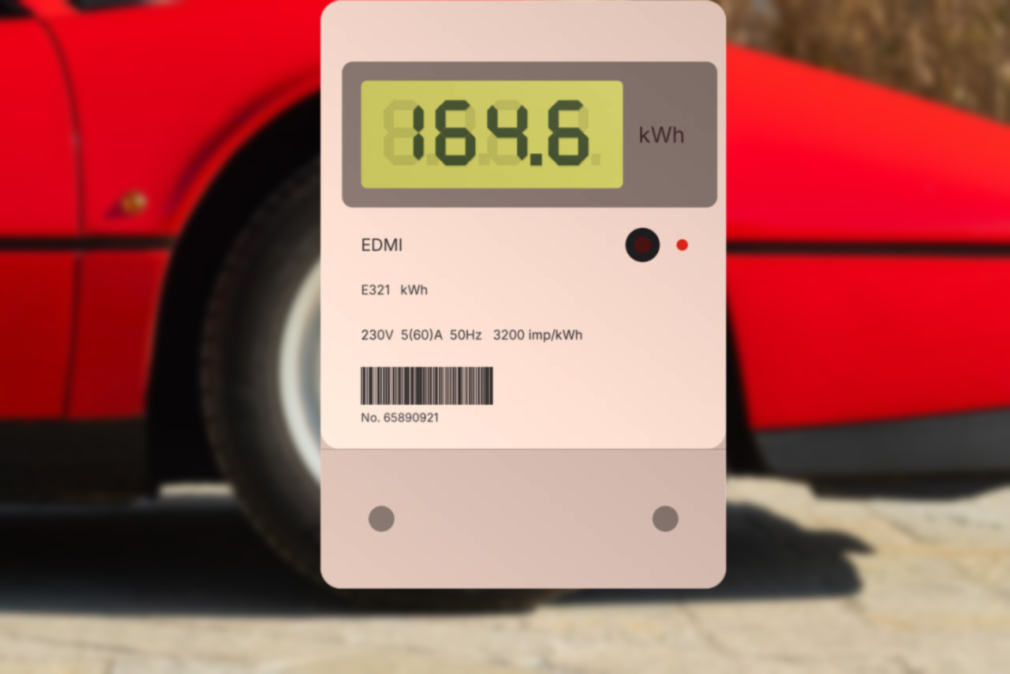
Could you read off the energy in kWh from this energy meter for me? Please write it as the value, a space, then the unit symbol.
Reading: 164.6 kWh
